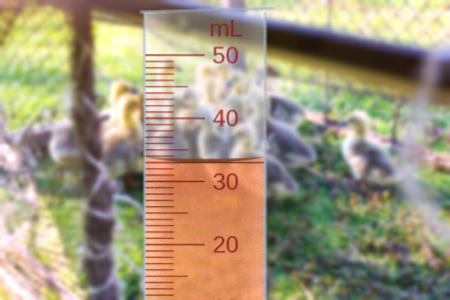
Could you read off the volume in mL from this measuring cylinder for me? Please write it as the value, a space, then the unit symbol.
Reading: 33 mL
